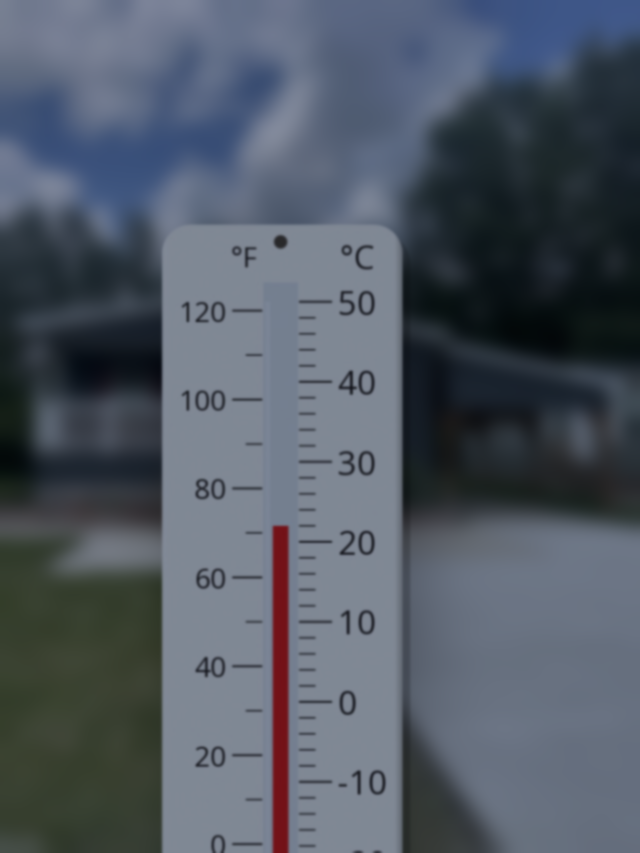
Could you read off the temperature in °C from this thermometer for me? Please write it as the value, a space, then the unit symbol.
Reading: 22 °C
